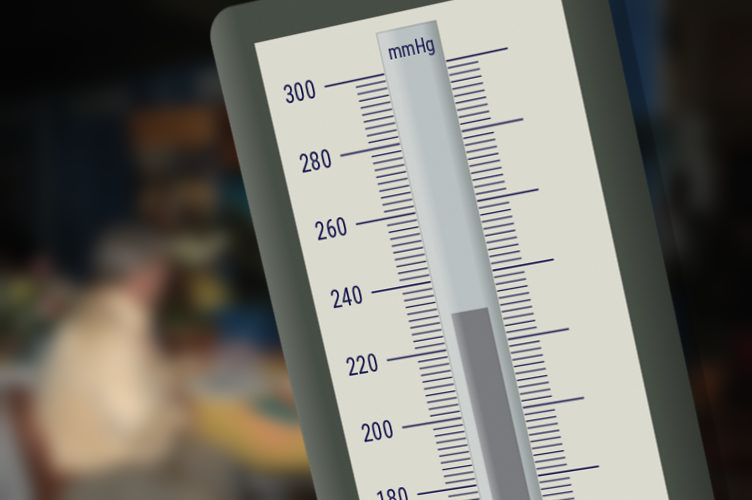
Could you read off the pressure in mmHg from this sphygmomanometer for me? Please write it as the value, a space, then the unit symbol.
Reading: 230 mmHg
